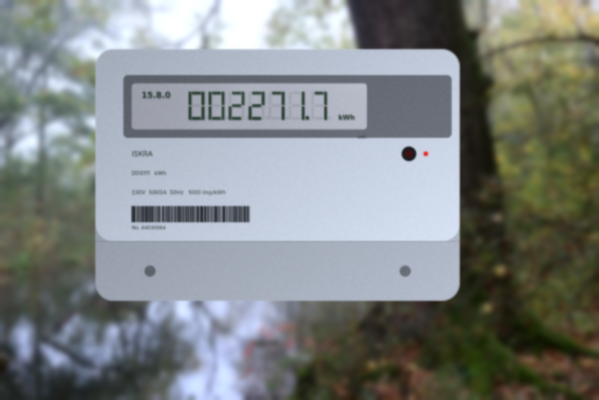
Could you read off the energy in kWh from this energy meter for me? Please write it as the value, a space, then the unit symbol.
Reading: 2271.7 kWh
